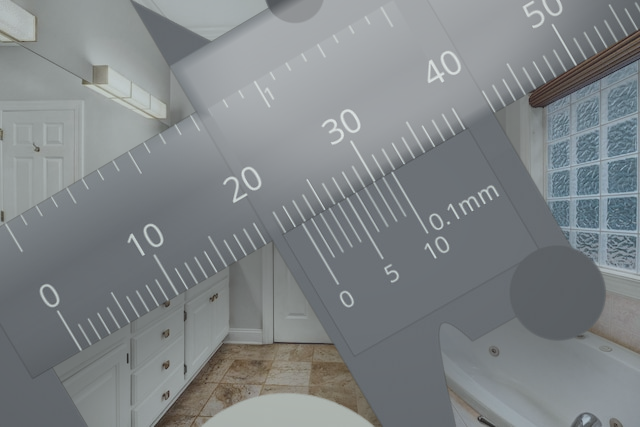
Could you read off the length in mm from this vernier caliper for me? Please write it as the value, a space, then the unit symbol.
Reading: 22.7 mm
